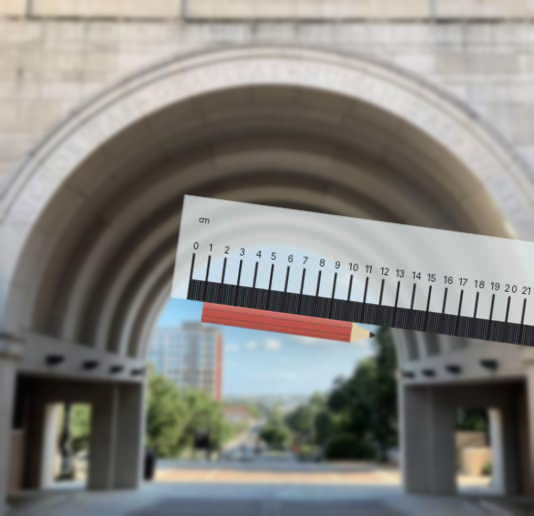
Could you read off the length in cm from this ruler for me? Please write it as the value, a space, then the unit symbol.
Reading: 11 cm
